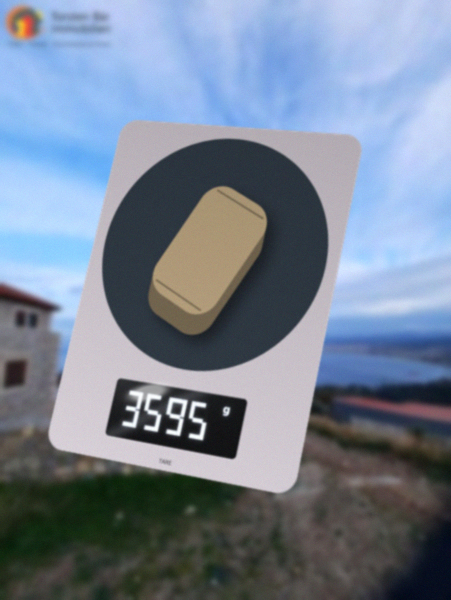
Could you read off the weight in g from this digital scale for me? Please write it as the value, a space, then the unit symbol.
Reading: 3595 g
